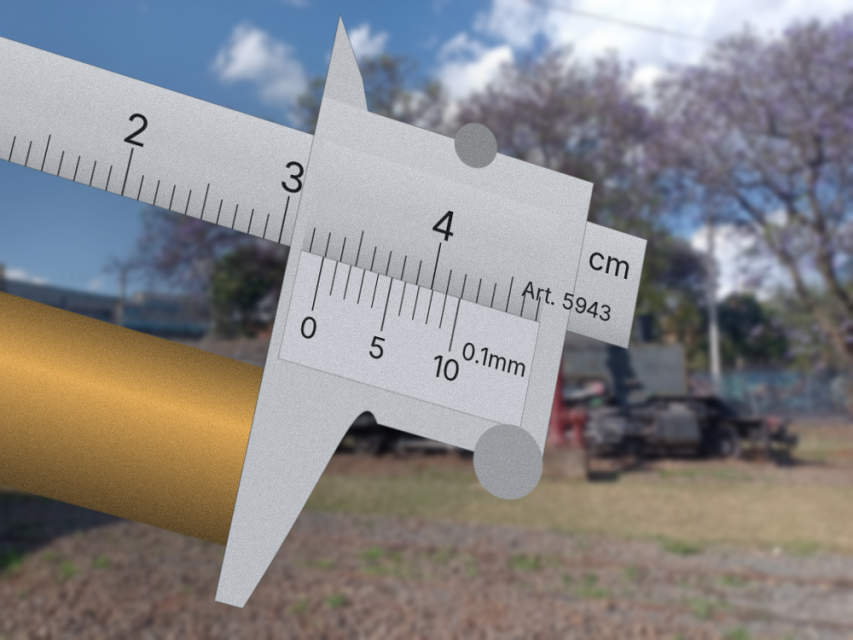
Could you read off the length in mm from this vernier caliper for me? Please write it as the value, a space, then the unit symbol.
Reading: 32.9 mm
